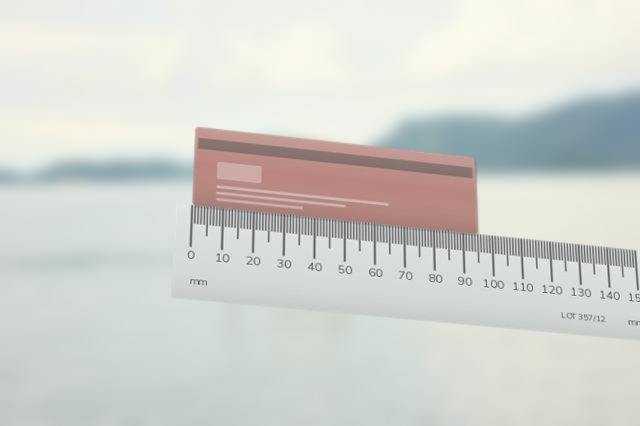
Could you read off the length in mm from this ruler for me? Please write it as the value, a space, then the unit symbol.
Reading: 95 mm
